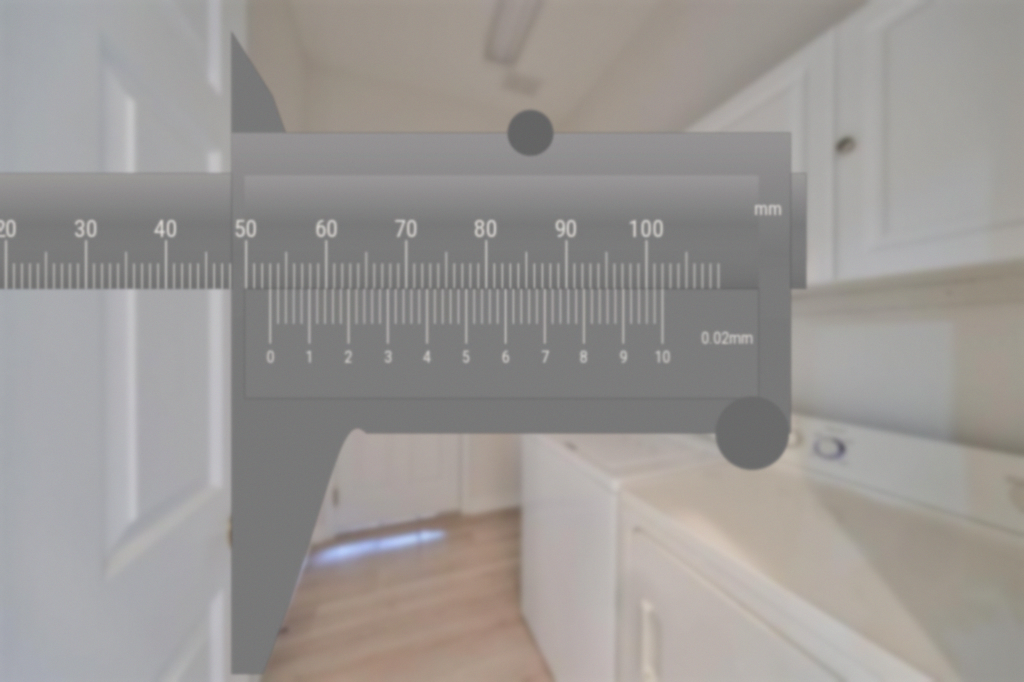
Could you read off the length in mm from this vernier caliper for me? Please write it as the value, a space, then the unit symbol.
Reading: 53.0 mm
